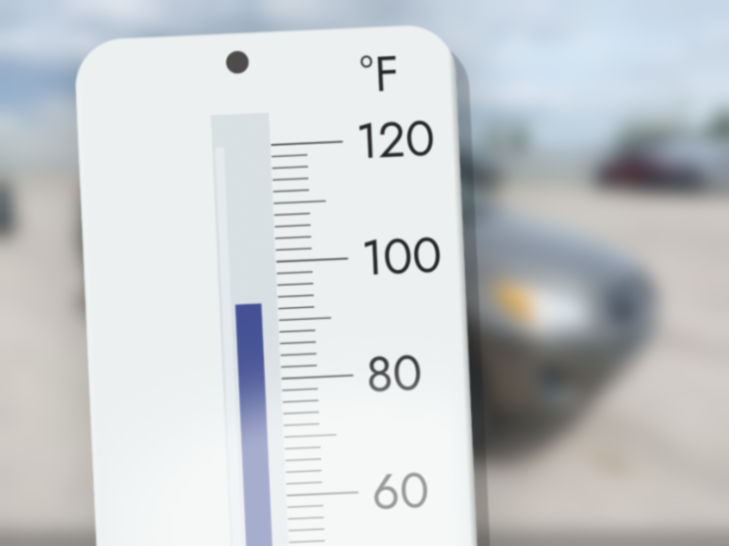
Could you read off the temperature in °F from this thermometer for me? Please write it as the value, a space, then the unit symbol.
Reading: 93 °F
